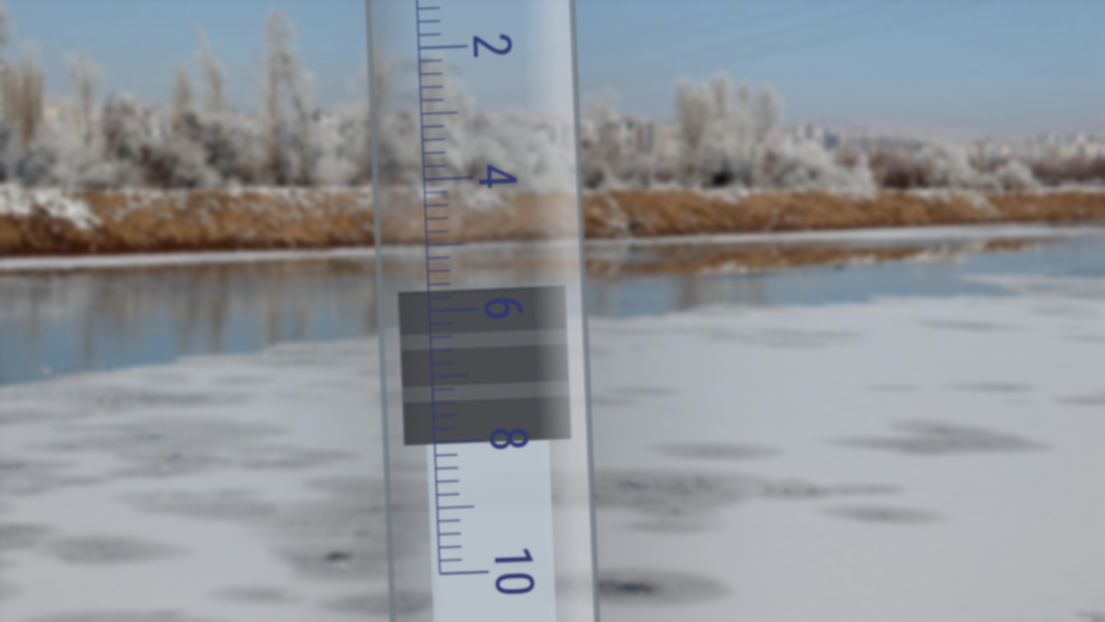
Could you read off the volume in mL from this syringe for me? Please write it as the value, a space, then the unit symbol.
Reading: 5.7 mL
